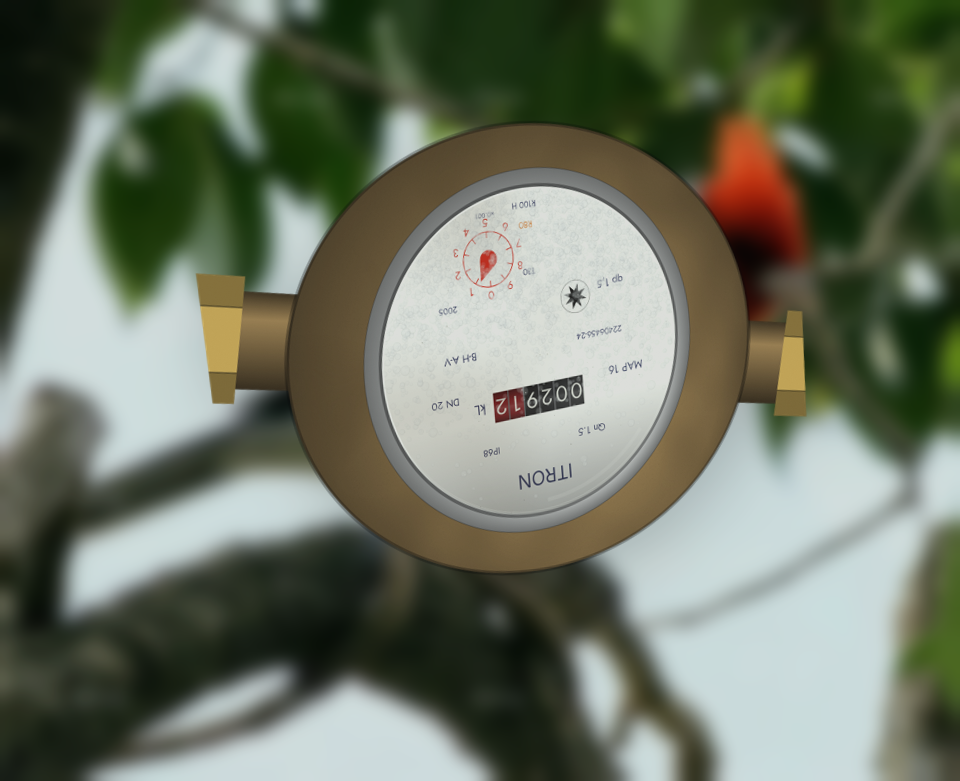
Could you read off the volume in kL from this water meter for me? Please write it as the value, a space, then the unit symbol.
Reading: 29.120 kL
